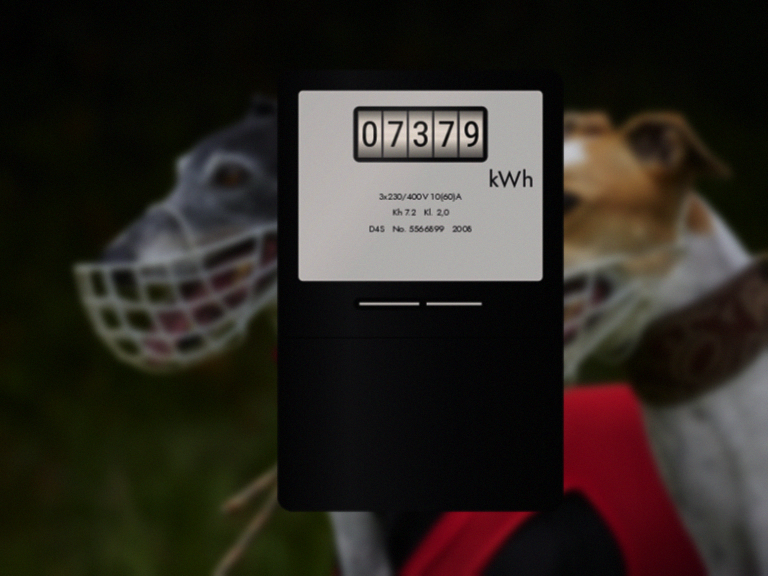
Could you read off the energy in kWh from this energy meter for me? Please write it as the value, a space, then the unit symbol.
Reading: 7379 kWh
